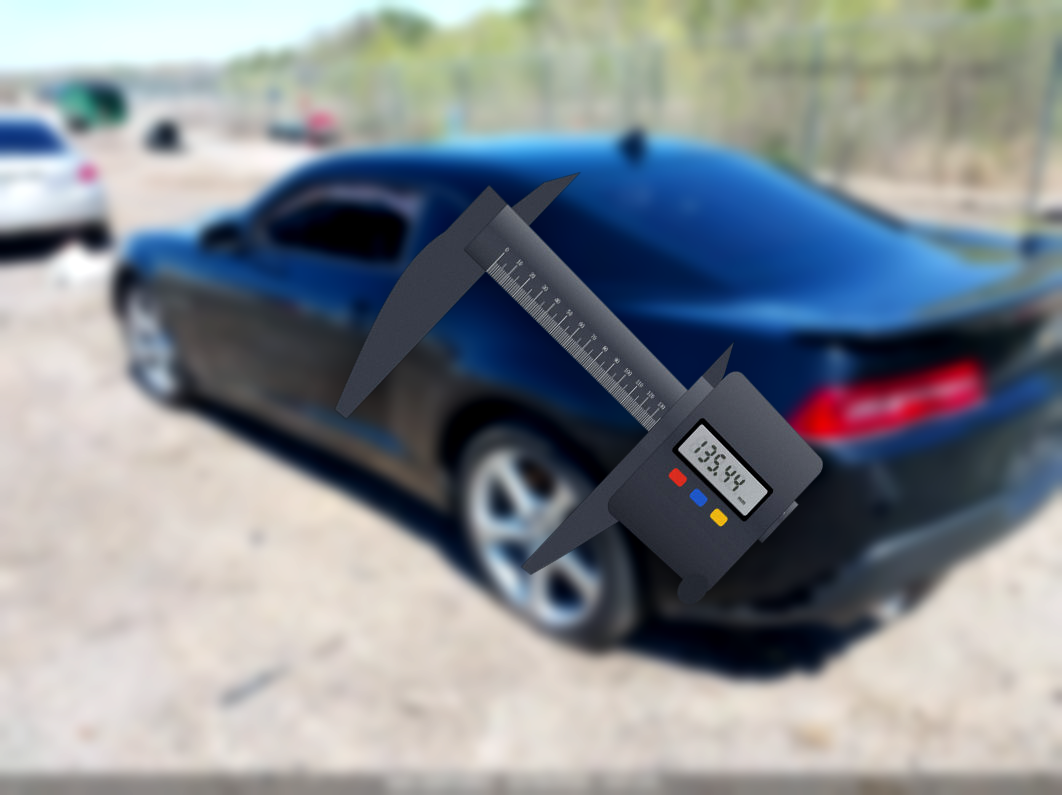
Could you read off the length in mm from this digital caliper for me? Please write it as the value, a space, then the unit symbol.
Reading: 135.44 mm
